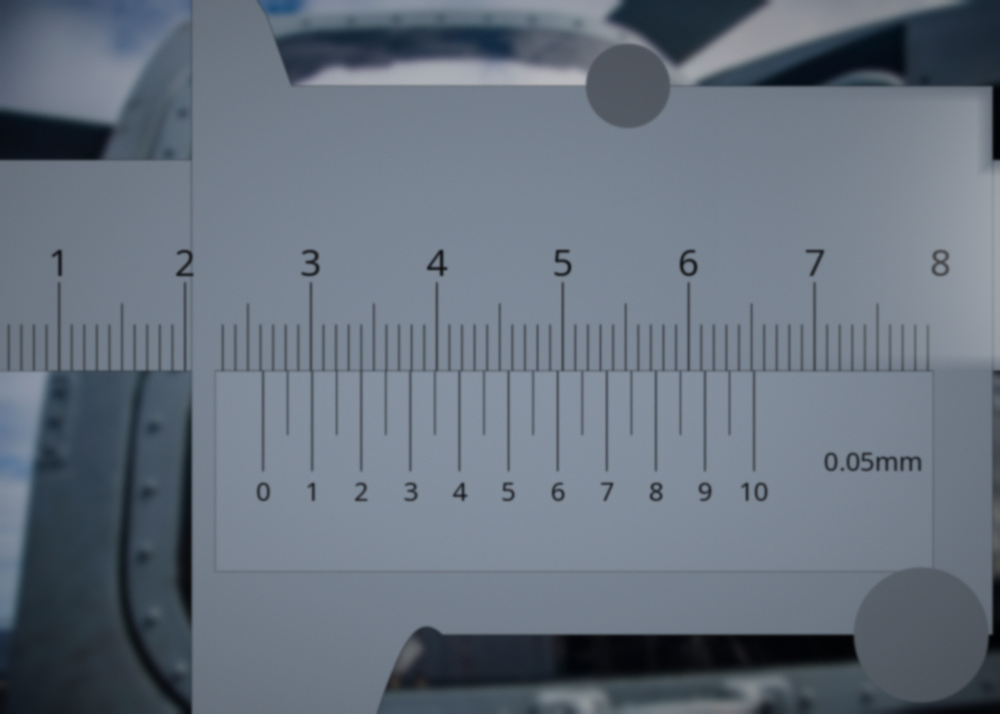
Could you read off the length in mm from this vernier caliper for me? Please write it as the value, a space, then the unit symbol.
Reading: 26.2 mm
